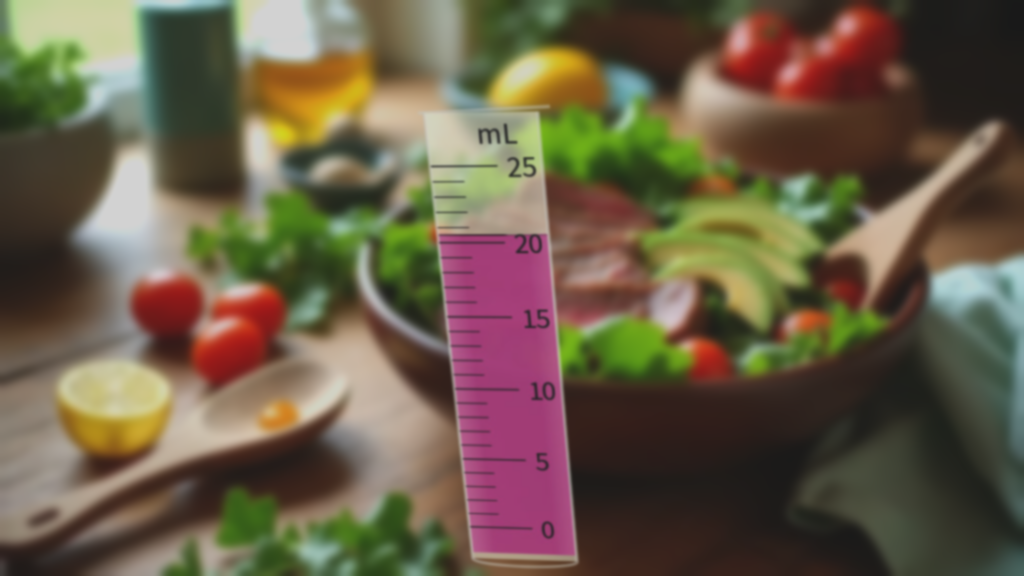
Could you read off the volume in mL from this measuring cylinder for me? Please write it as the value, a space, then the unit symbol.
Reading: 20.5 mL
